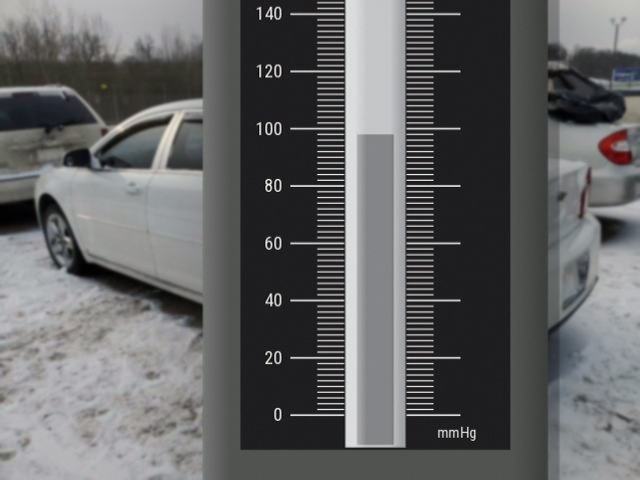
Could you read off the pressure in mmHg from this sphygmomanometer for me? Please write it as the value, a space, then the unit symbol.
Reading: 98 mmHg
